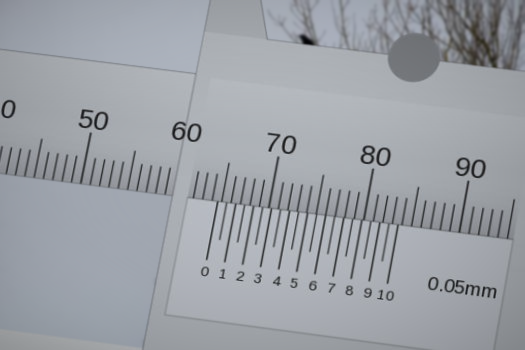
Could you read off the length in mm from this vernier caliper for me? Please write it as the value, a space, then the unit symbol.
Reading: 64.6 mm
